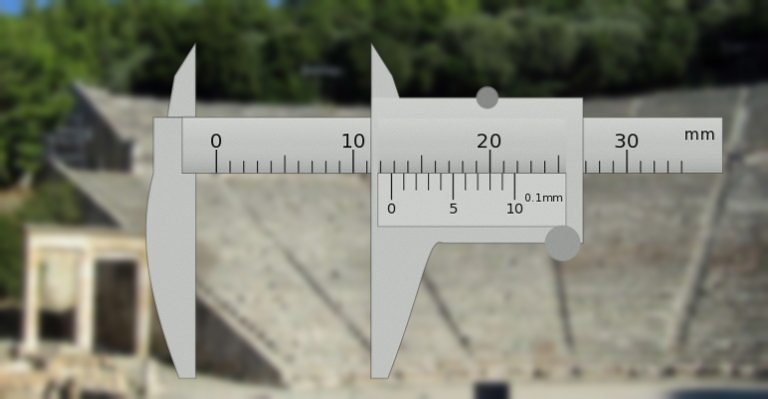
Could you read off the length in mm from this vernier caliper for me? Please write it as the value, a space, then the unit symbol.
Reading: 12.8 mm
